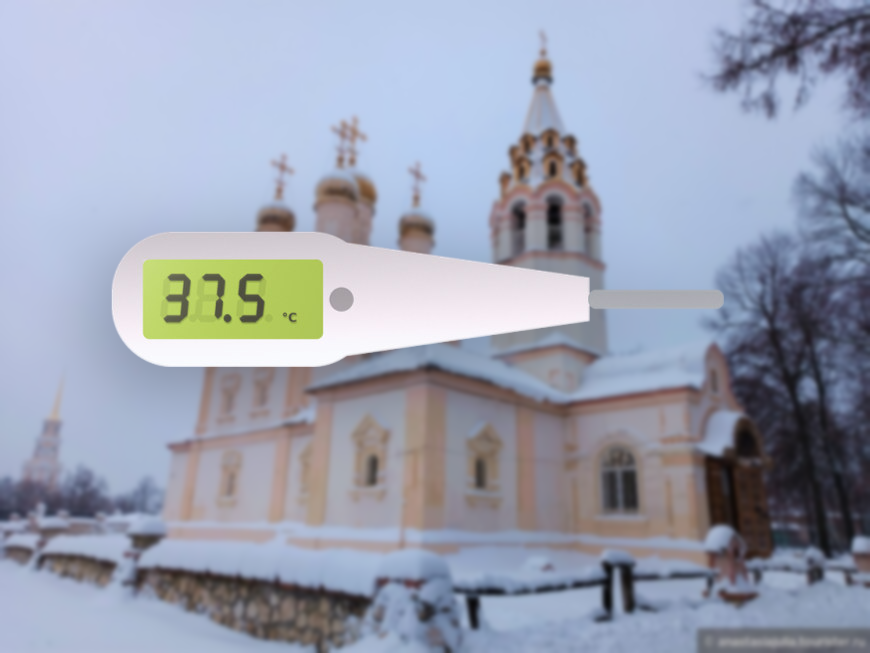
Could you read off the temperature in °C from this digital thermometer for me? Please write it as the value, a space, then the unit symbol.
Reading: 37.5 °C
